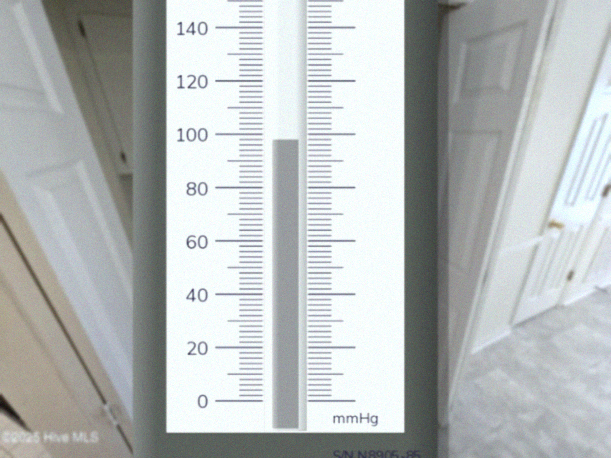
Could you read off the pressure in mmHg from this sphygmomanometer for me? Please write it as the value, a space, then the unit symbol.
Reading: 98 mmHg
